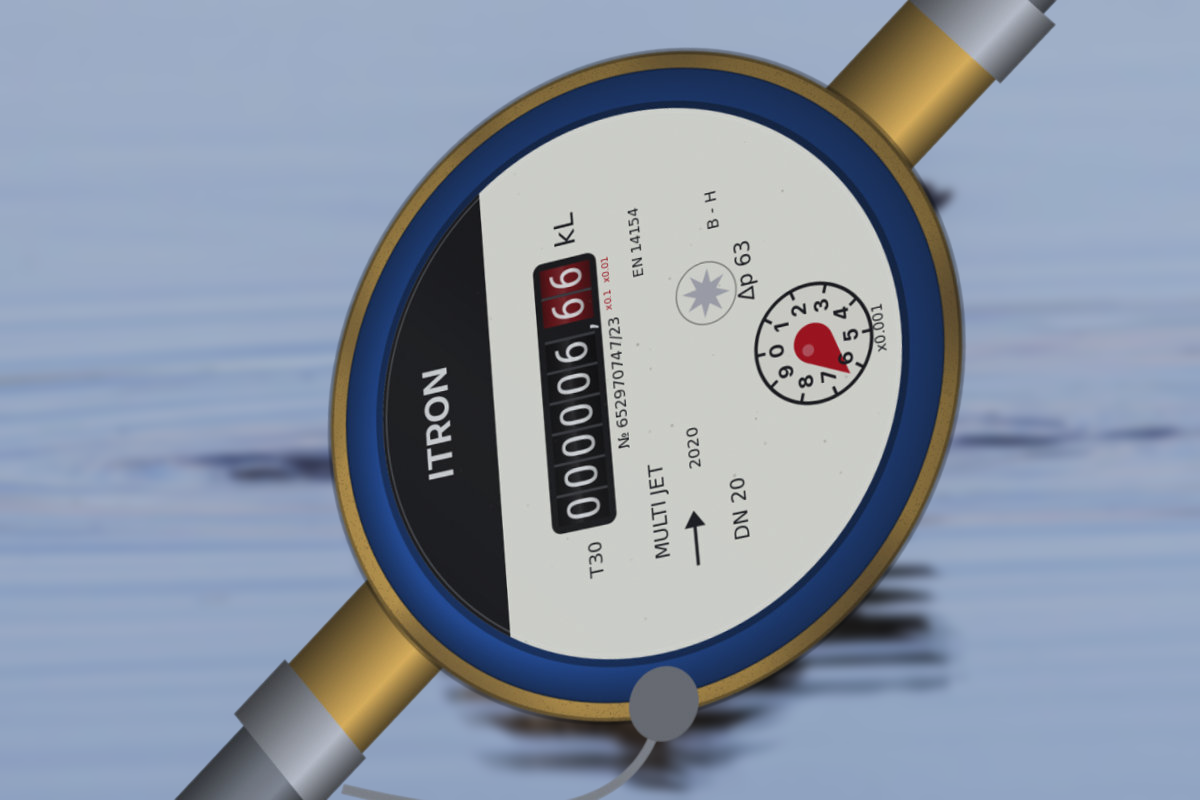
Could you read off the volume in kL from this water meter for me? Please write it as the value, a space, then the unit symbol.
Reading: 6.666 kL
